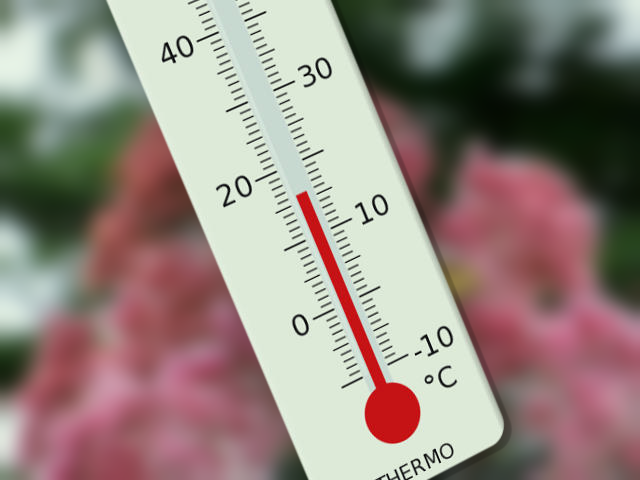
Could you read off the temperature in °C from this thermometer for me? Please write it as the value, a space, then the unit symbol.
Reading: 16 °C
